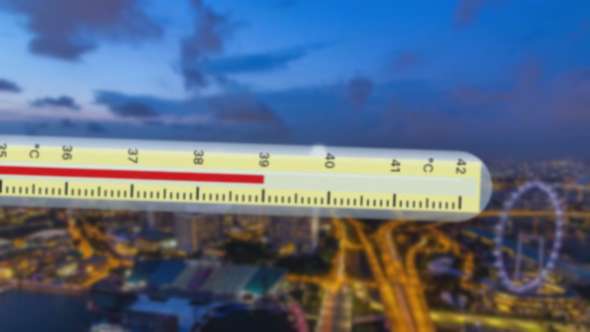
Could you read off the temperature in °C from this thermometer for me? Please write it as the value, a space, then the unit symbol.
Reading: 39 °C
